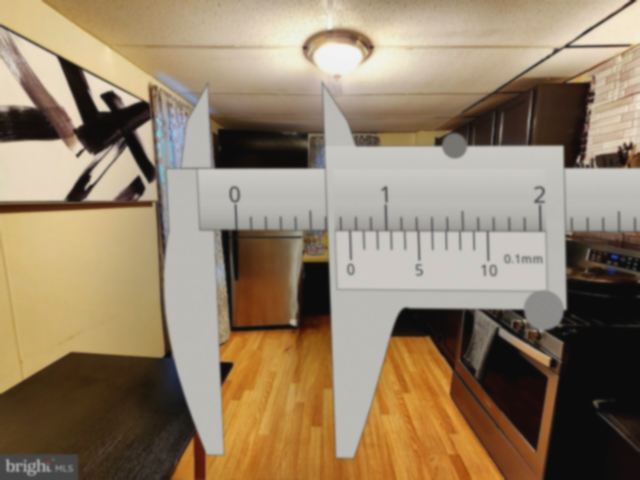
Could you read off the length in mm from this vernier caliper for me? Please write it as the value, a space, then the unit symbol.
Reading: 7.6 mm
